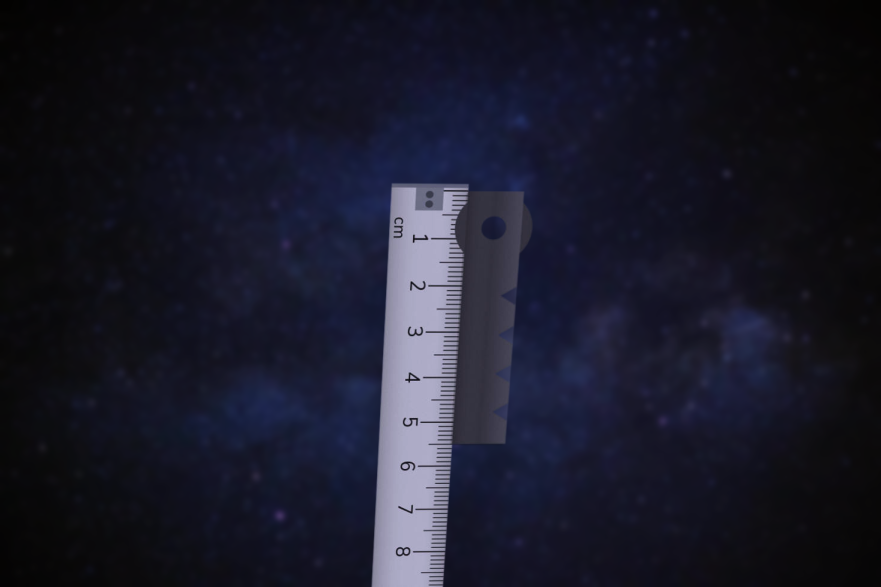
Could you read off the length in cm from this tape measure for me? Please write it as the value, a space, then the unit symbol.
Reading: 5.5 cm
